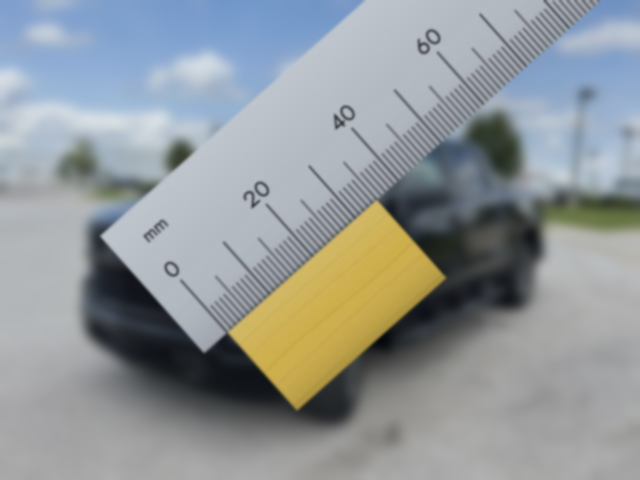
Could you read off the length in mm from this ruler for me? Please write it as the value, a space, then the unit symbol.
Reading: 35 mm
